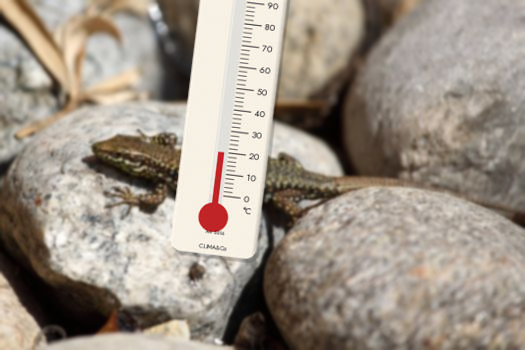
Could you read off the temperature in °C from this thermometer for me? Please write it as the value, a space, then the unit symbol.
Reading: 20 °C
